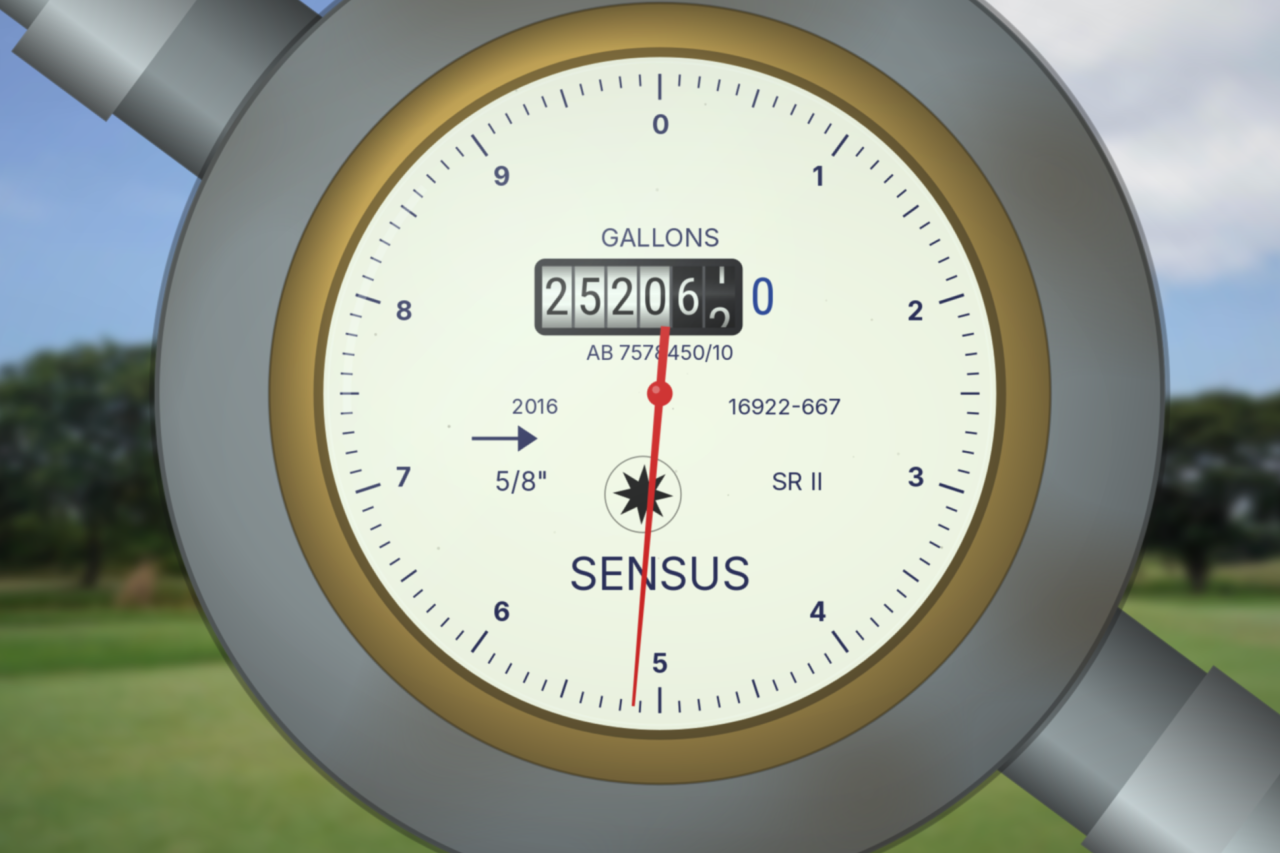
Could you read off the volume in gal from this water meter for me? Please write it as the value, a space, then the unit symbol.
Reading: 2520615.1 gal
